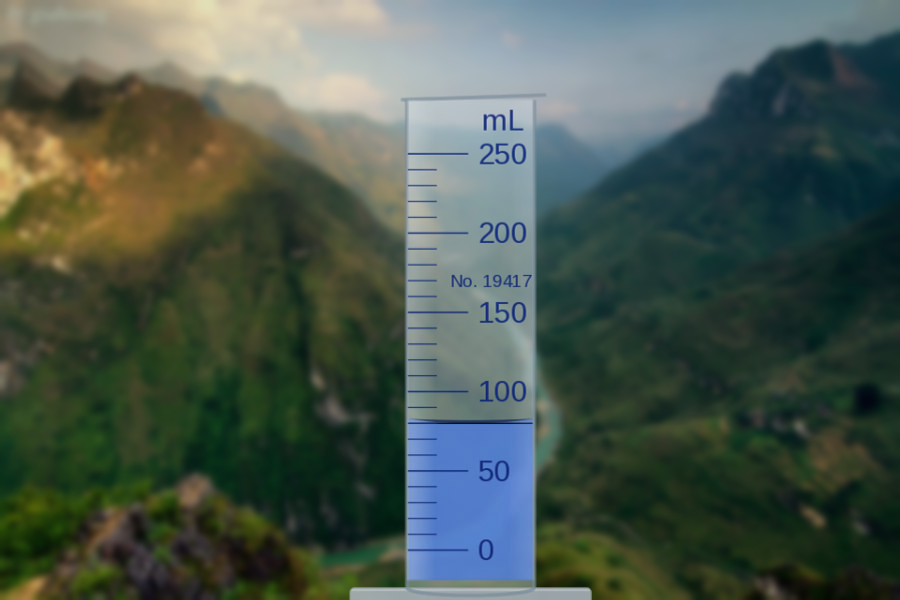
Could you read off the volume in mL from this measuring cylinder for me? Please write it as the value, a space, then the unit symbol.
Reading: 80 mL
